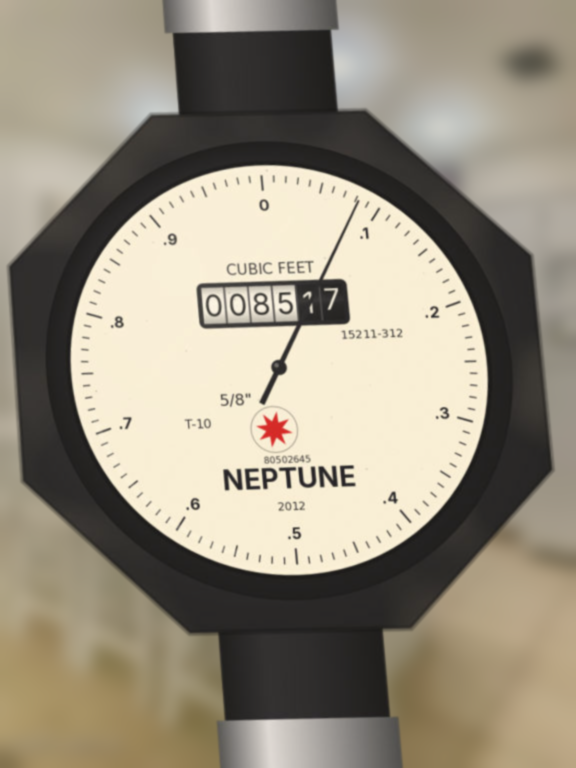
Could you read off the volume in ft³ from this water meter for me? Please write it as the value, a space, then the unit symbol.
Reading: 8517.08 ft³
